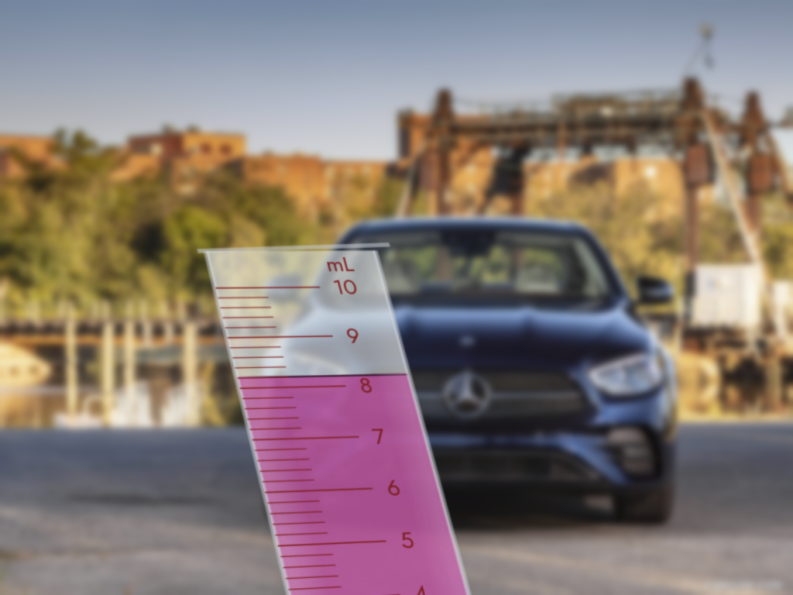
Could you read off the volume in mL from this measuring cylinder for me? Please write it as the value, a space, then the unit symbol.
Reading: 8.2 mL
